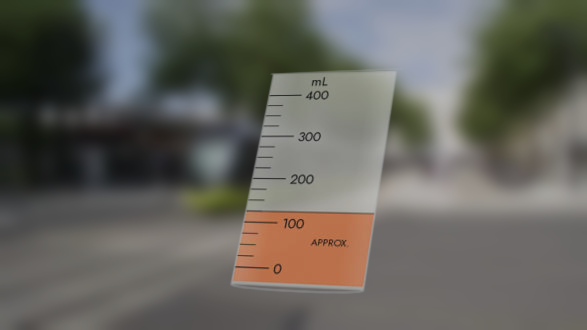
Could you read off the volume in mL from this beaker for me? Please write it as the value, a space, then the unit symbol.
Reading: 125 mL
